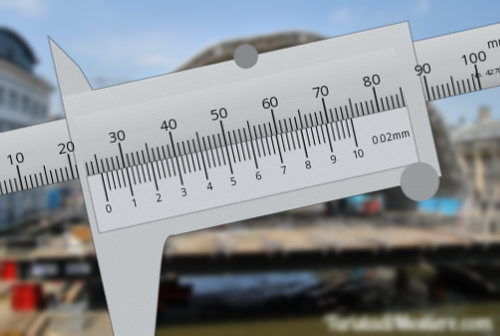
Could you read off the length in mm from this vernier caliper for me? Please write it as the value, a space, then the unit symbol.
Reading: 25.5 mm
